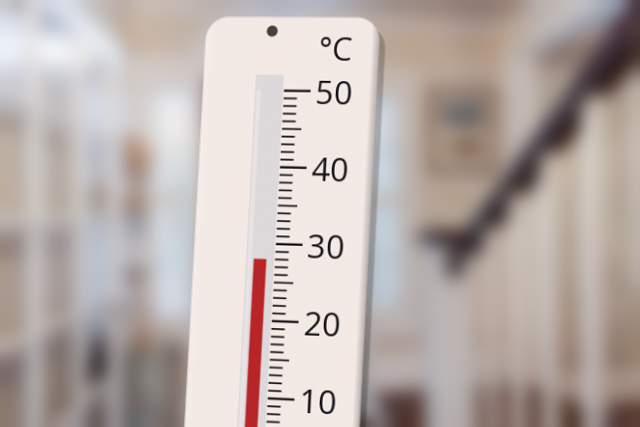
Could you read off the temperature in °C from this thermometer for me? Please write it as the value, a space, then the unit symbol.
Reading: 28 °C
